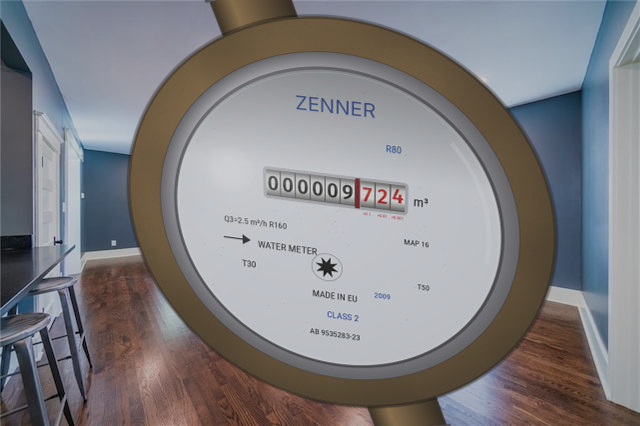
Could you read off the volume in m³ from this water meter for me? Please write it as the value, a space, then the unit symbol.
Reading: 9.724 m³
